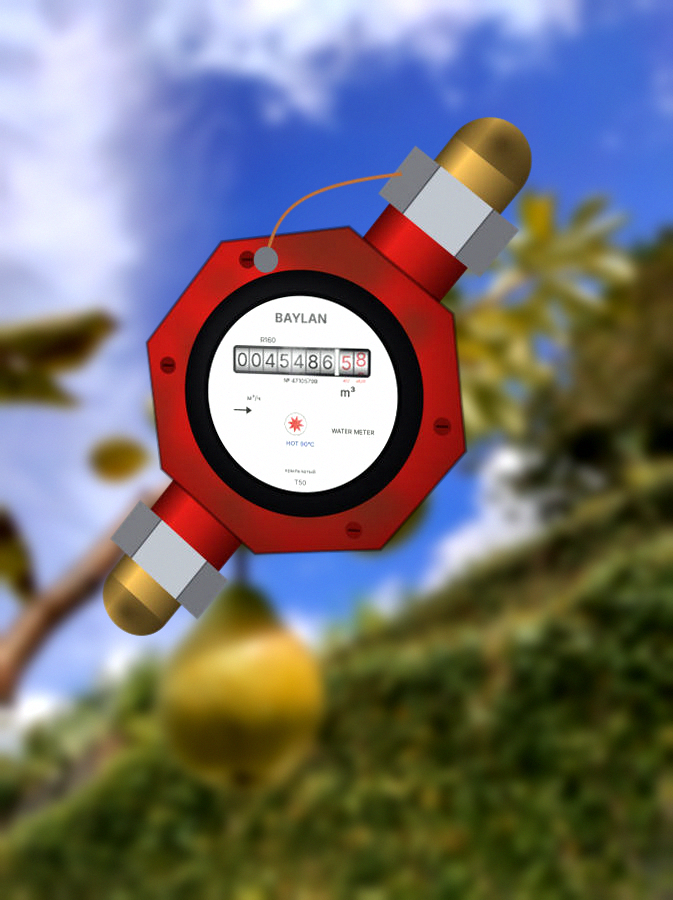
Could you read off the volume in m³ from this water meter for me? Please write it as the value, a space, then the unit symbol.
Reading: 45486.58 m³
